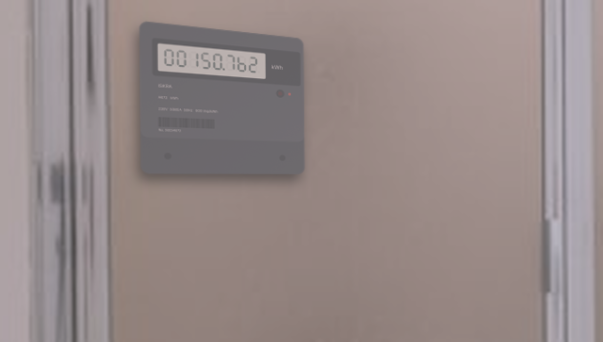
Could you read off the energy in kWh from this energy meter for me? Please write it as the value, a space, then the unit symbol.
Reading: 150.762 kWh
